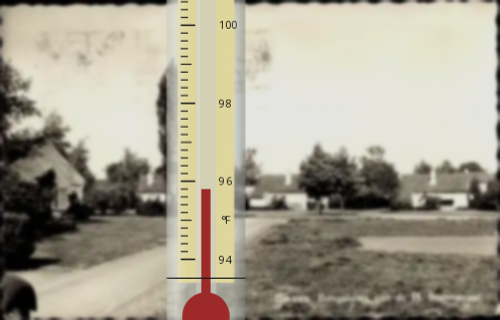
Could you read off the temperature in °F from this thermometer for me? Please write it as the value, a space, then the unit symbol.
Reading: 95.8 °F
